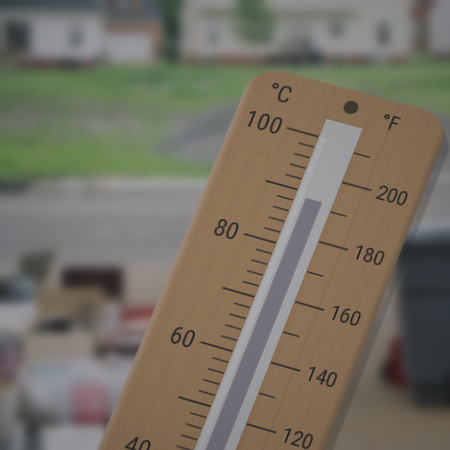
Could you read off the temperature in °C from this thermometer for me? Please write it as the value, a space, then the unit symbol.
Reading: 89 °C
